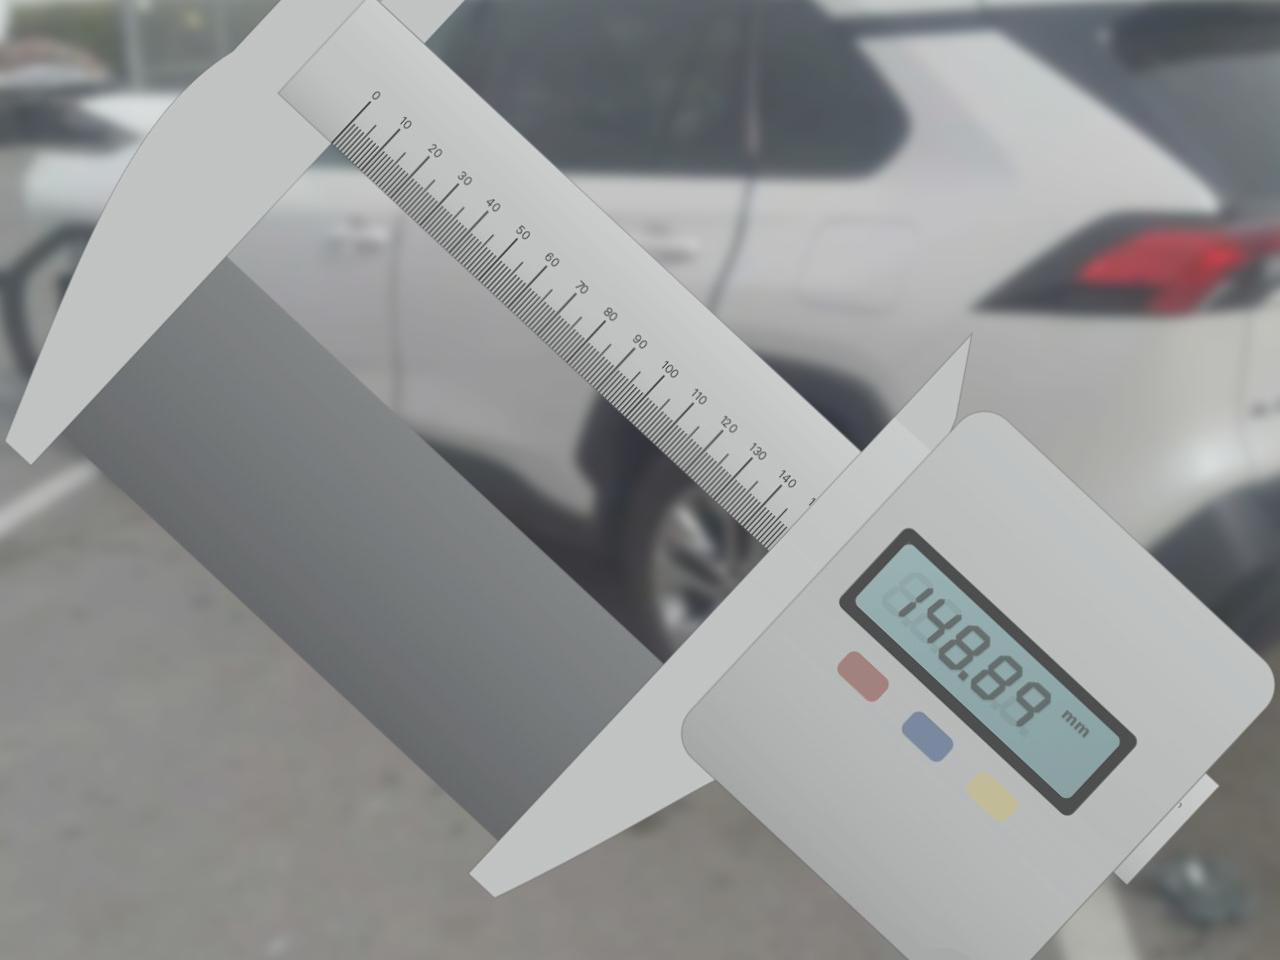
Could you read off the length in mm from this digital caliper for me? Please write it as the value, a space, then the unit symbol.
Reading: 148.89 mm
